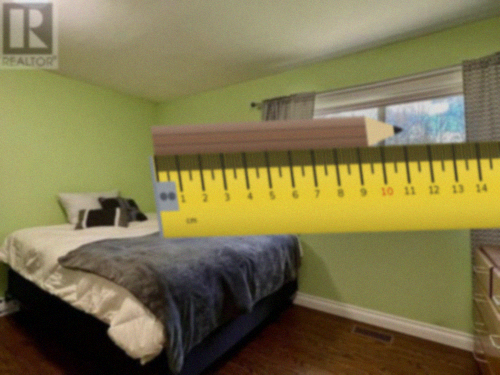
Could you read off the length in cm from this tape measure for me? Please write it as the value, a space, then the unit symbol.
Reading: 11 cm
